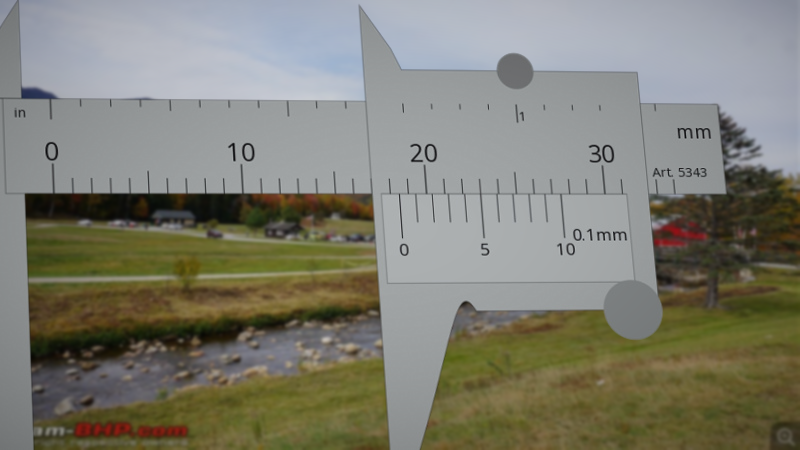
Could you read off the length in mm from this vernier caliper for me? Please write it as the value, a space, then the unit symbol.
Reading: 18.5 mm
